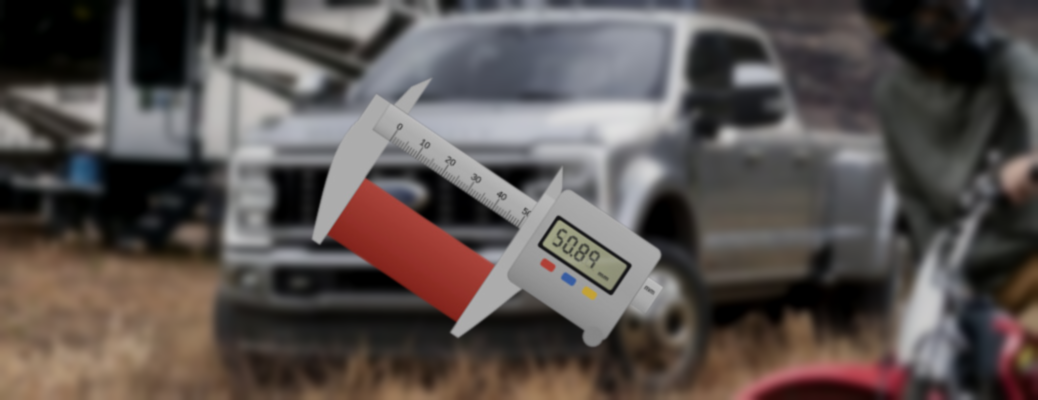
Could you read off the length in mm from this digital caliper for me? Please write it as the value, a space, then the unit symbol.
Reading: 50.89 mm
